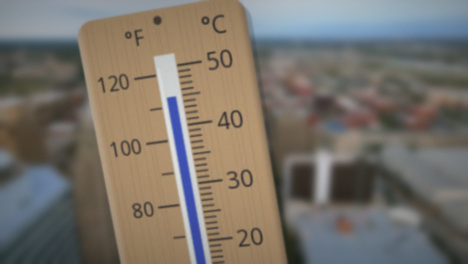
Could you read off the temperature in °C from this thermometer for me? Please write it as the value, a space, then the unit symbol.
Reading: 45 °C
